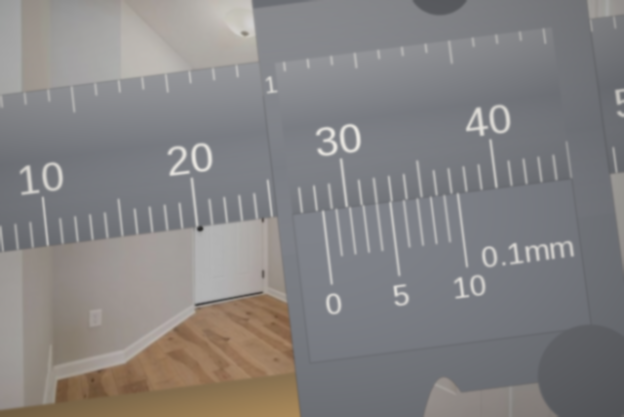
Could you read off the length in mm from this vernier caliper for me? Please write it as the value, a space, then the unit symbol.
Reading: 28.4 mm
